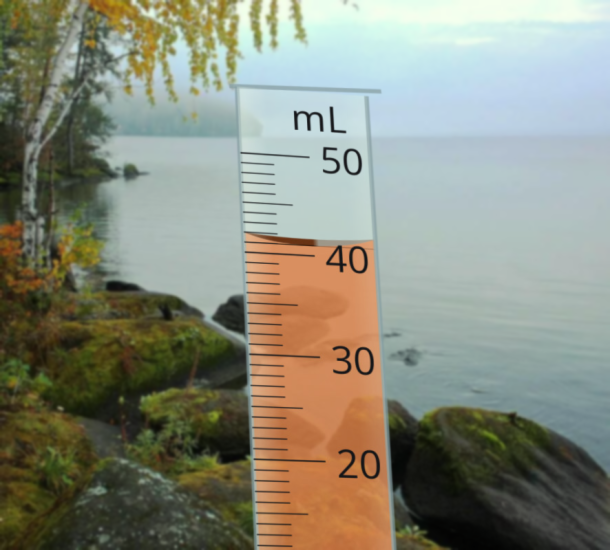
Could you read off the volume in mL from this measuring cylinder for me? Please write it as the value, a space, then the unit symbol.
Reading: 41 mL
